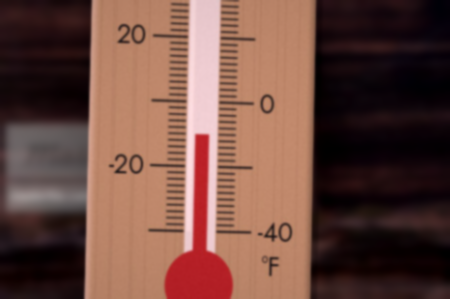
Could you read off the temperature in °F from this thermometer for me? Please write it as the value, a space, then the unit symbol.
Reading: -10 °F
